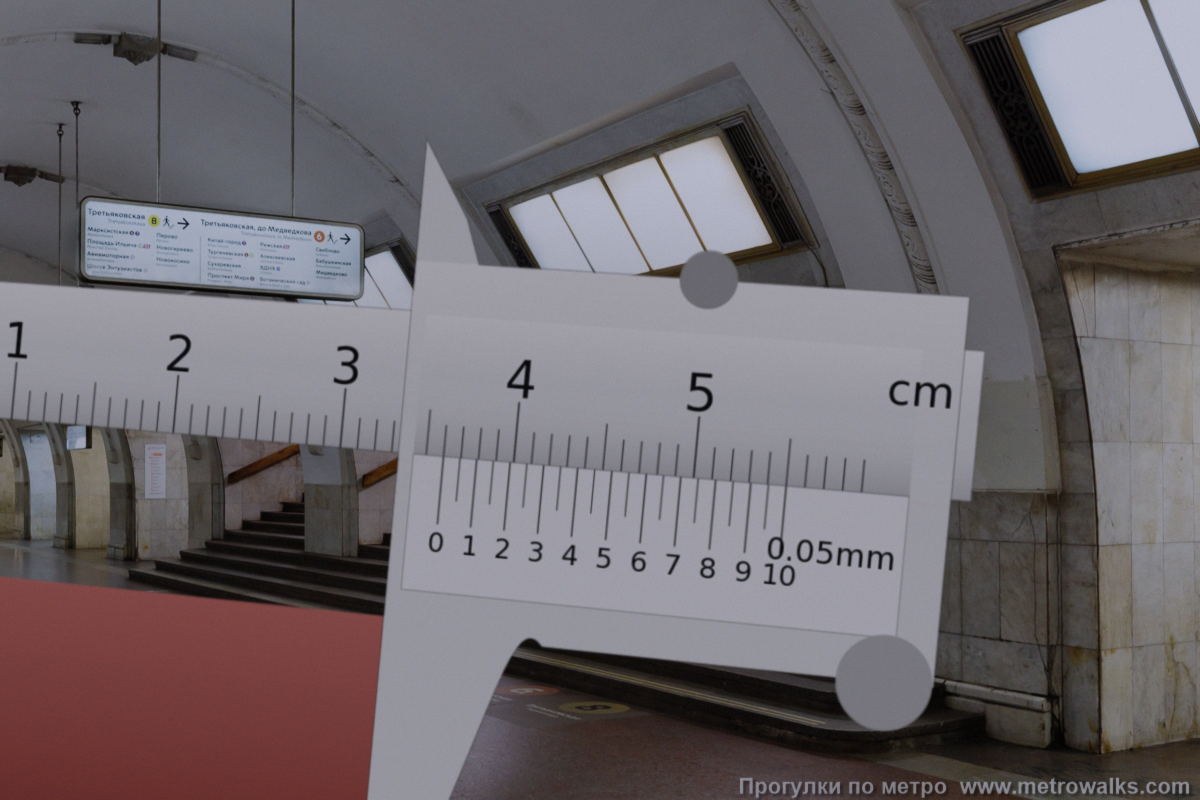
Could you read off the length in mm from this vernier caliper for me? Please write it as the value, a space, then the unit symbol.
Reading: 36.0 mm
